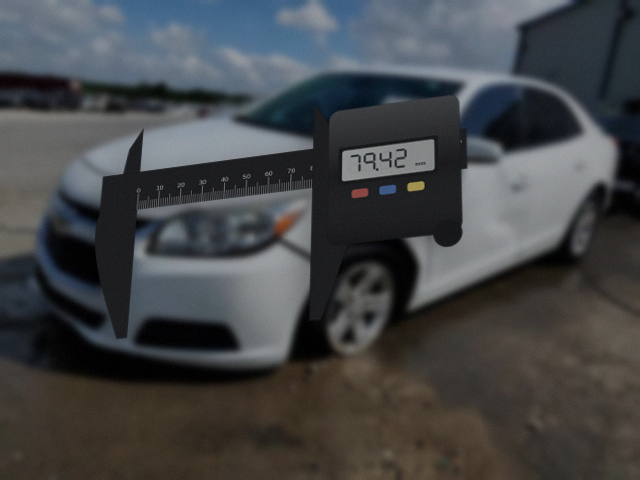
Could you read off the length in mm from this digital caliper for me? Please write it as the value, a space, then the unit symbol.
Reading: 79.42 mm
